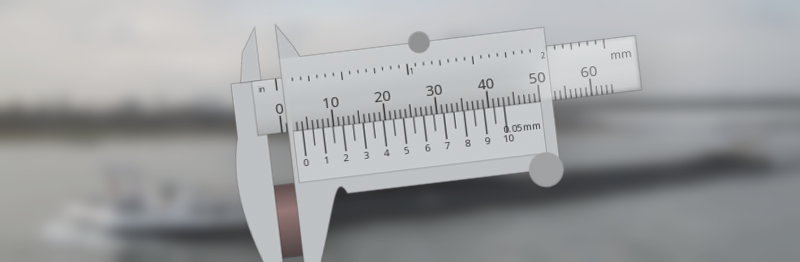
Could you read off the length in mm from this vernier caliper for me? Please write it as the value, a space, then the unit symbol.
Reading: 4.0 mm
